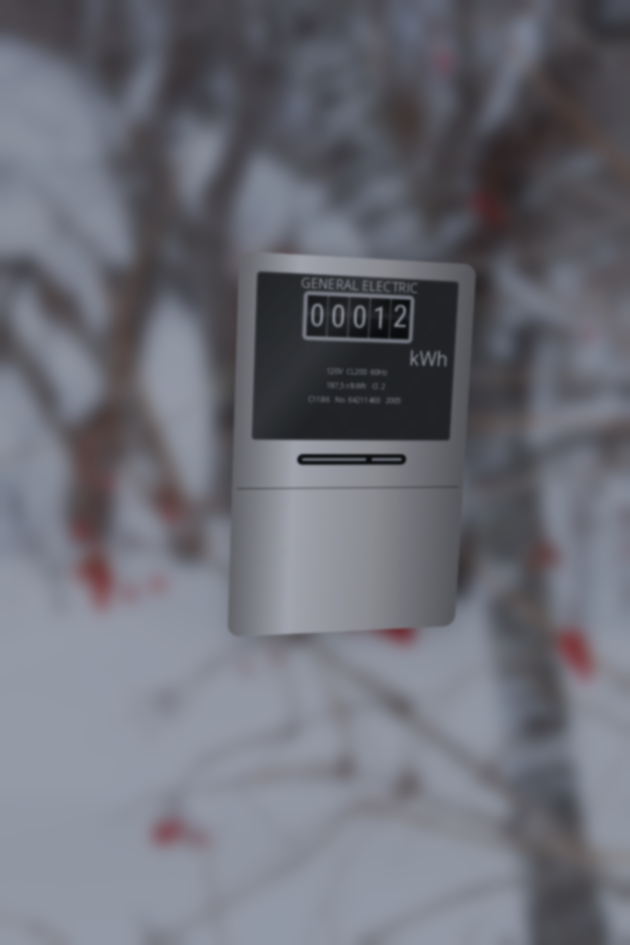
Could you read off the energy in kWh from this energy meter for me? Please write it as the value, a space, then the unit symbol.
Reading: 12 kWh
